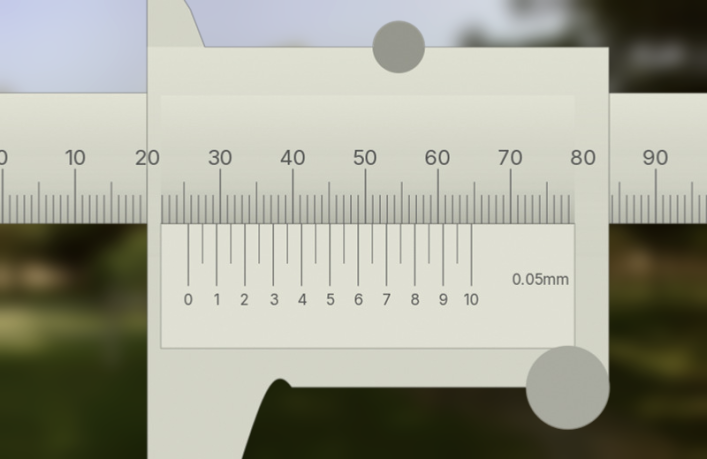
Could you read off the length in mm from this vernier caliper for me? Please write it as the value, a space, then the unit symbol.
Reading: 25.6 mm
